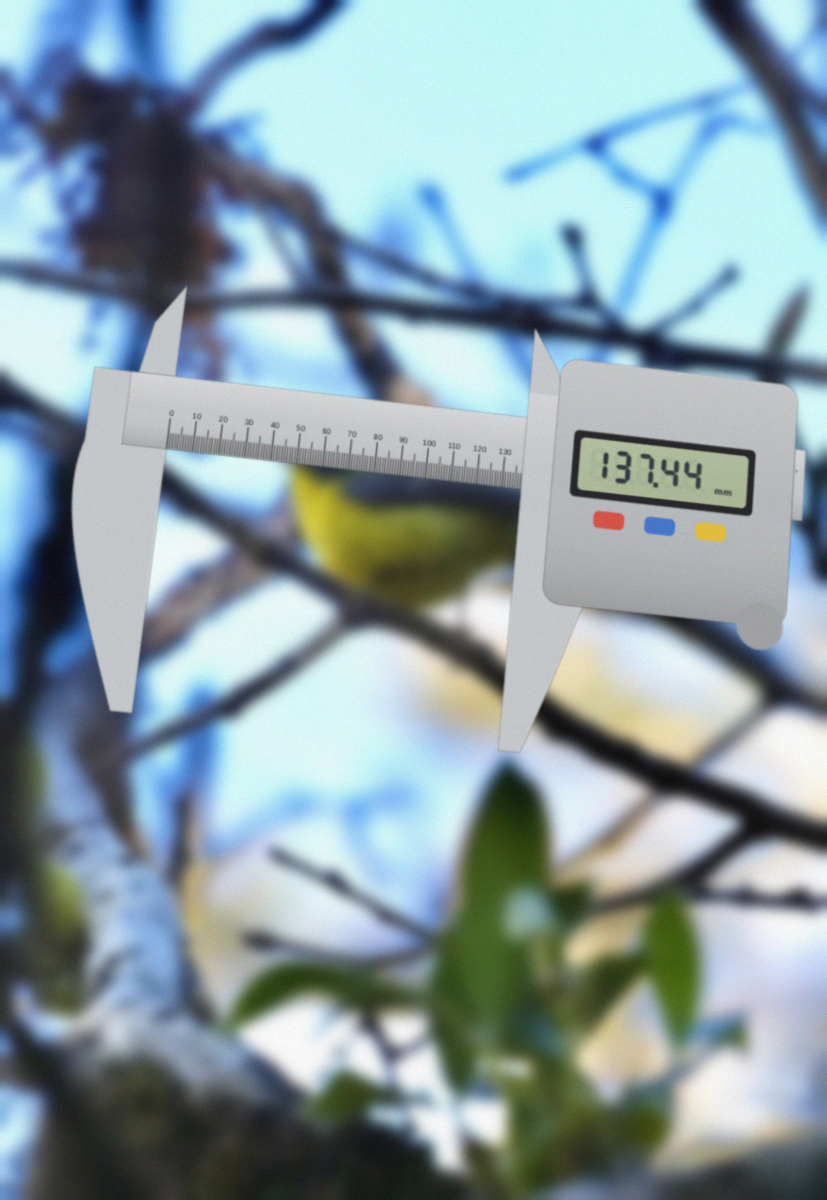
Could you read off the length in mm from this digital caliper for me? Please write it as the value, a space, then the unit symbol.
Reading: 137.44 mm
